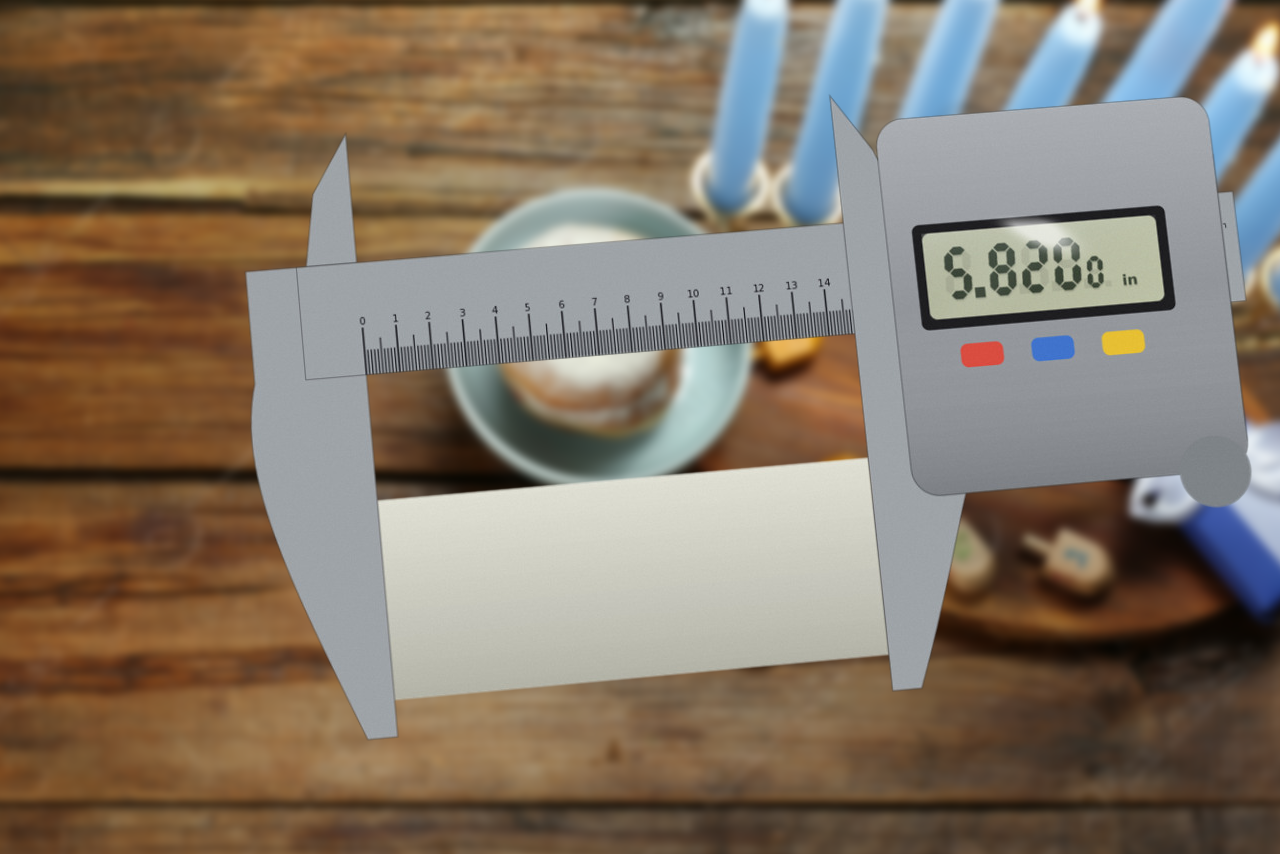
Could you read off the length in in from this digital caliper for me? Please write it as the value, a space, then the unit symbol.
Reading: 5.8200 in
